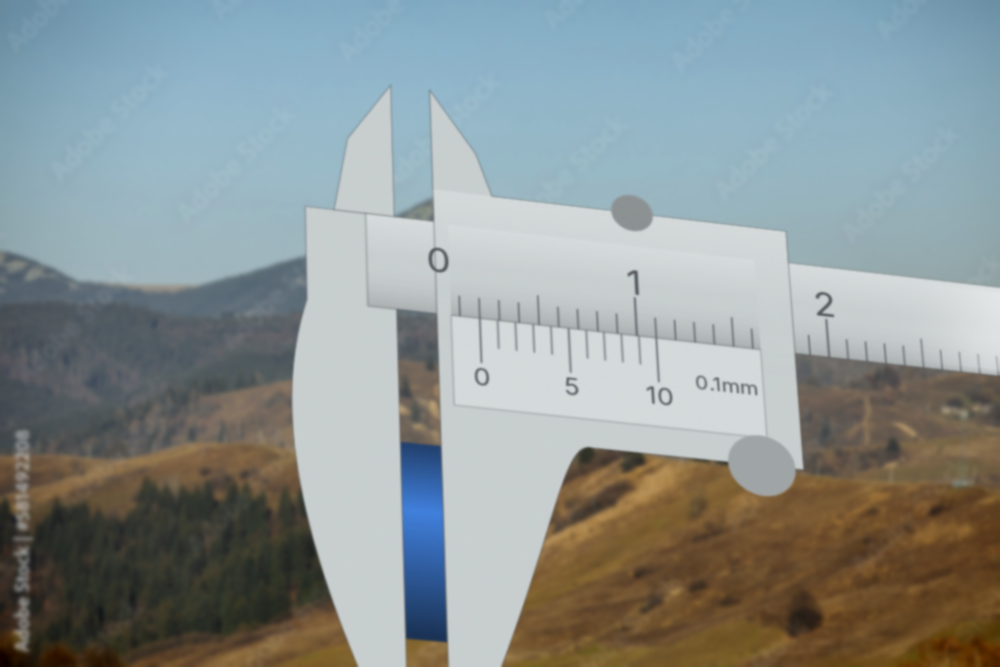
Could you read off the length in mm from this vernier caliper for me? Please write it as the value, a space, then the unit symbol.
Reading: 2.0 mm
